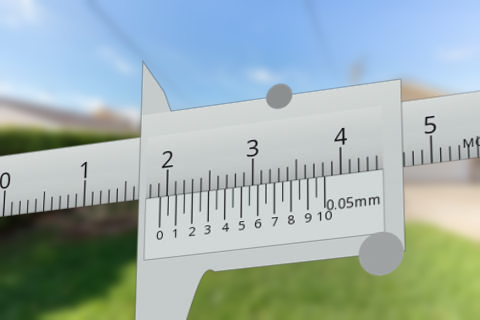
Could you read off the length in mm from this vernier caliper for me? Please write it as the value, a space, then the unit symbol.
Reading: 19.2 mm
